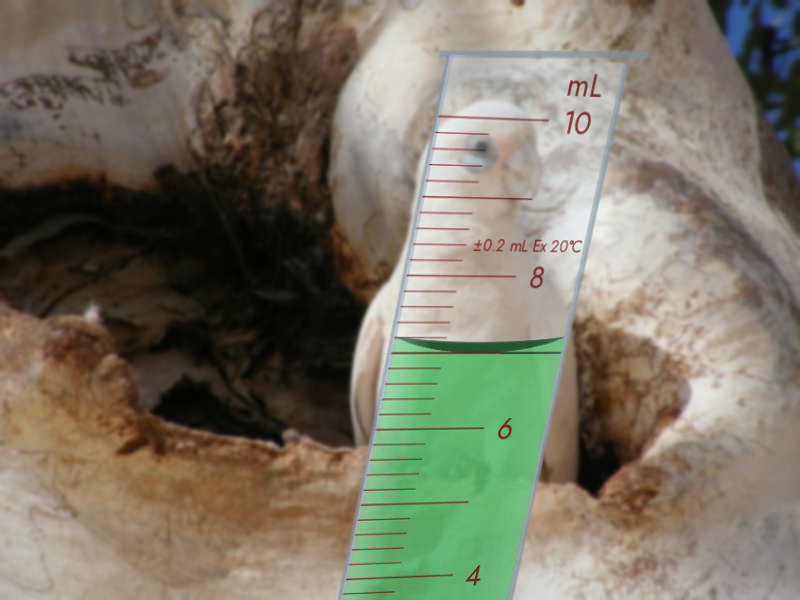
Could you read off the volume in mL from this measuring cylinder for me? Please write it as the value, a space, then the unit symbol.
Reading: 7 mL
